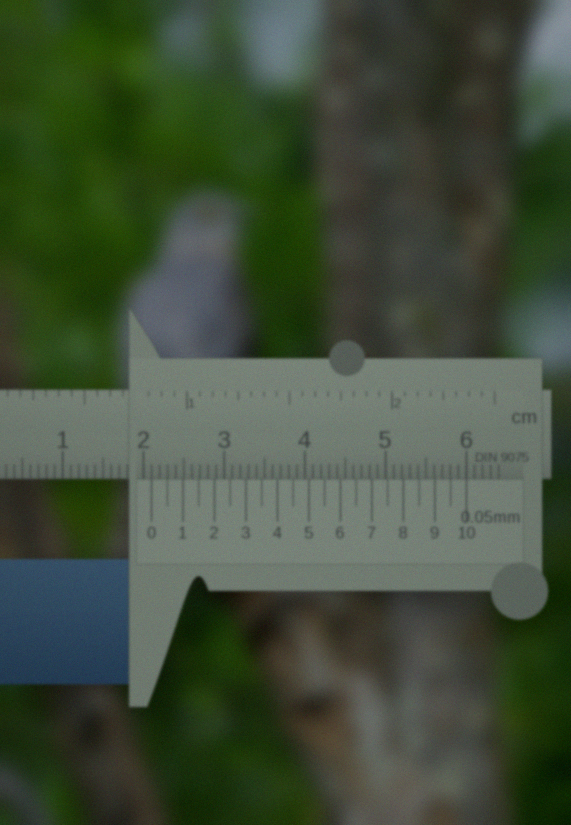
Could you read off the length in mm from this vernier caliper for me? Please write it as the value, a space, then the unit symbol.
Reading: 21.0 mm
